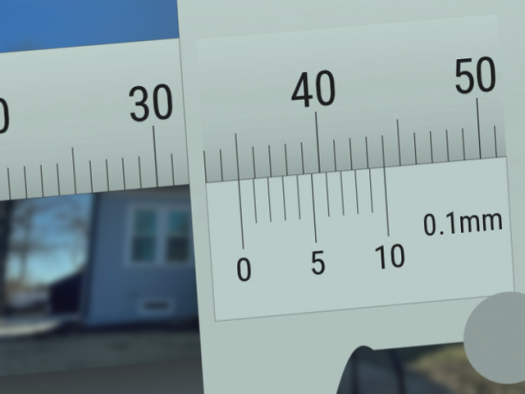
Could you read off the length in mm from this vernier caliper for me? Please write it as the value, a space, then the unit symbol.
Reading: 35.0 mm
